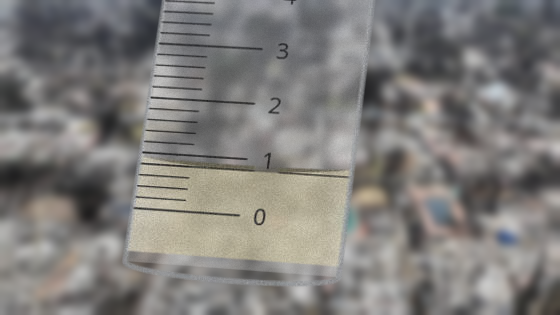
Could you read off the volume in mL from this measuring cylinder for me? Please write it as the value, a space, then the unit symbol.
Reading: 0.8 mL
